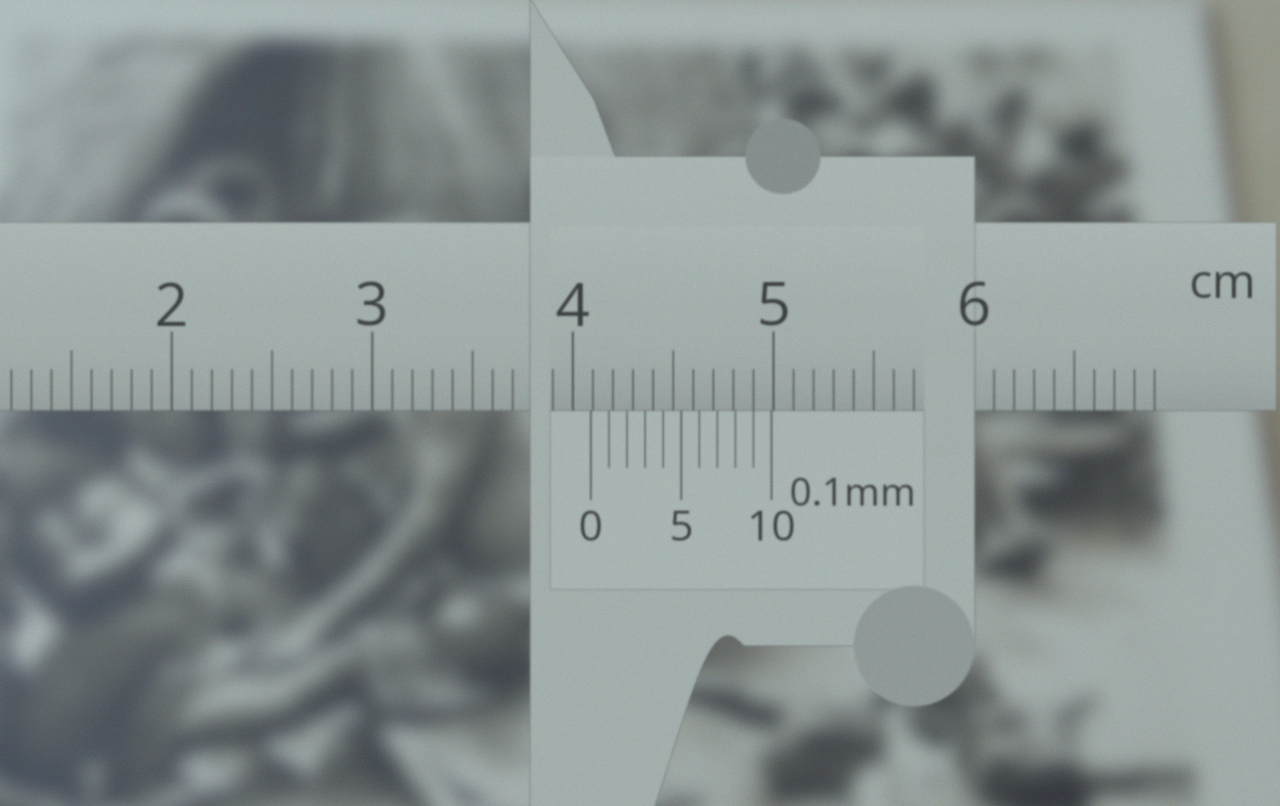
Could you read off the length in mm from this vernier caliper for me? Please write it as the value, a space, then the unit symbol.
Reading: 40.9 mm
